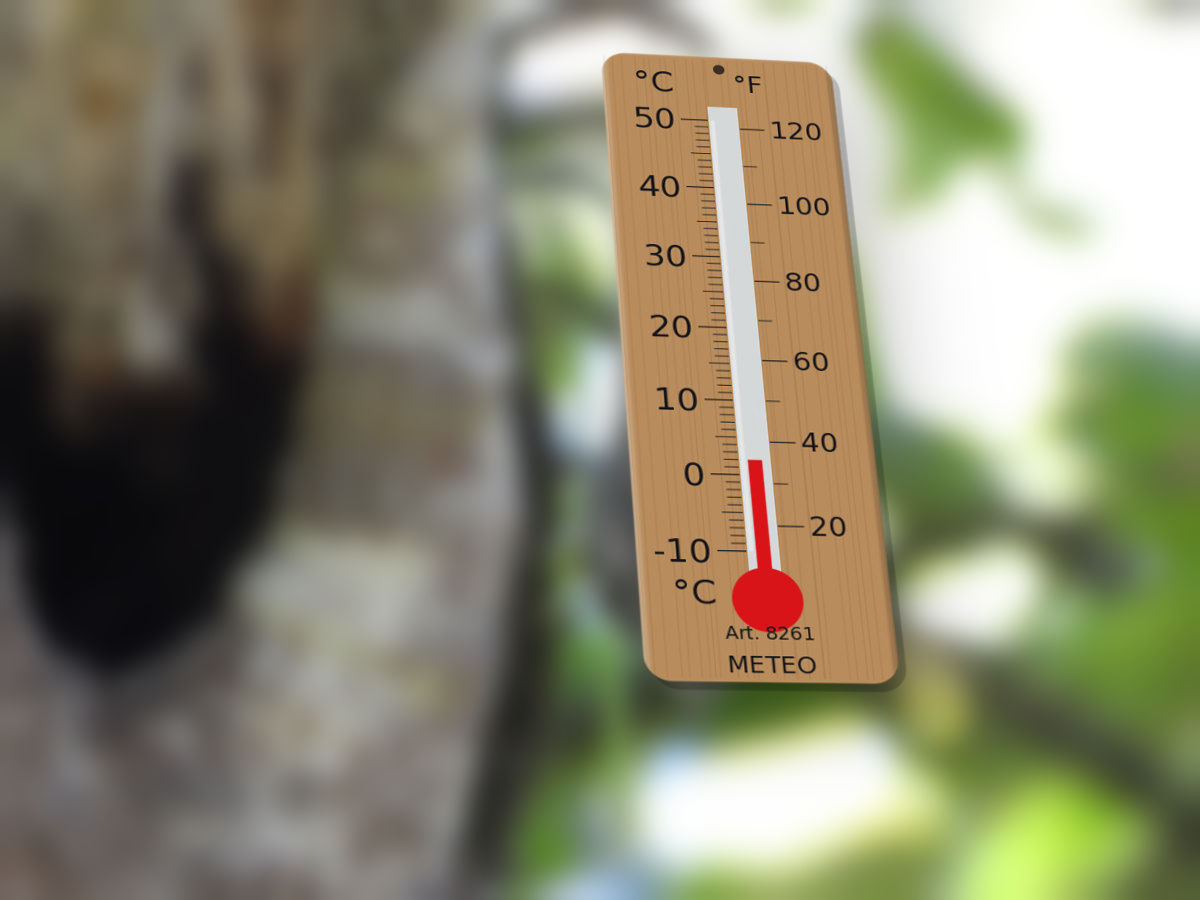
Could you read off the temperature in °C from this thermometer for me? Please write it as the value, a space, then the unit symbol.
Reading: 2 °C
